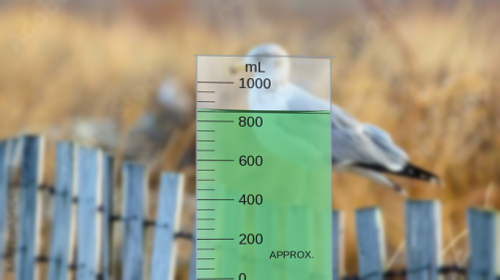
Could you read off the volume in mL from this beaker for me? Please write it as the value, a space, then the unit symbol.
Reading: 850 mL
